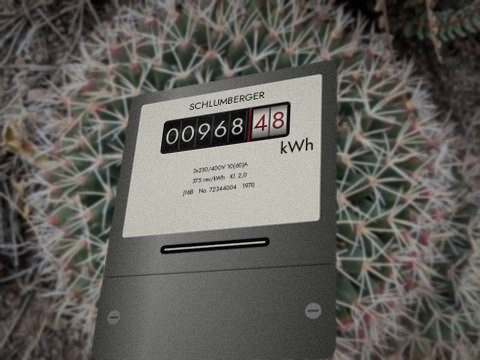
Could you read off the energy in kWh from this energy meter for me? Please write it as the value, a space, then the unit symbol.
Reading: 968.48 kWh
